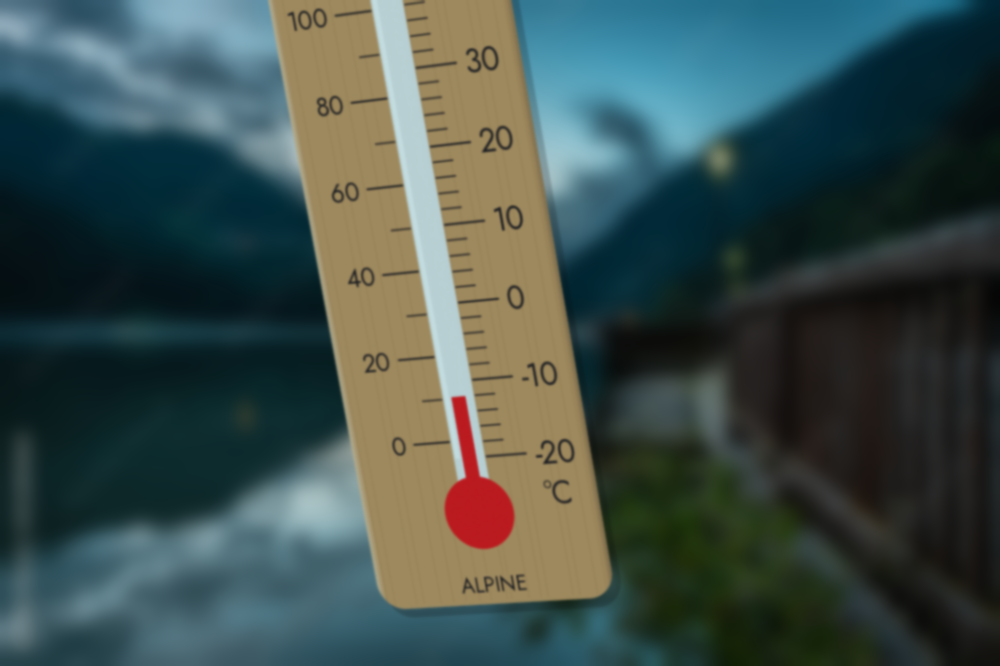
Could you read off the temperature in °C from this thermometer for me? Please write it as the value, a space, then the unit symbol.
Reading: -12 °C
